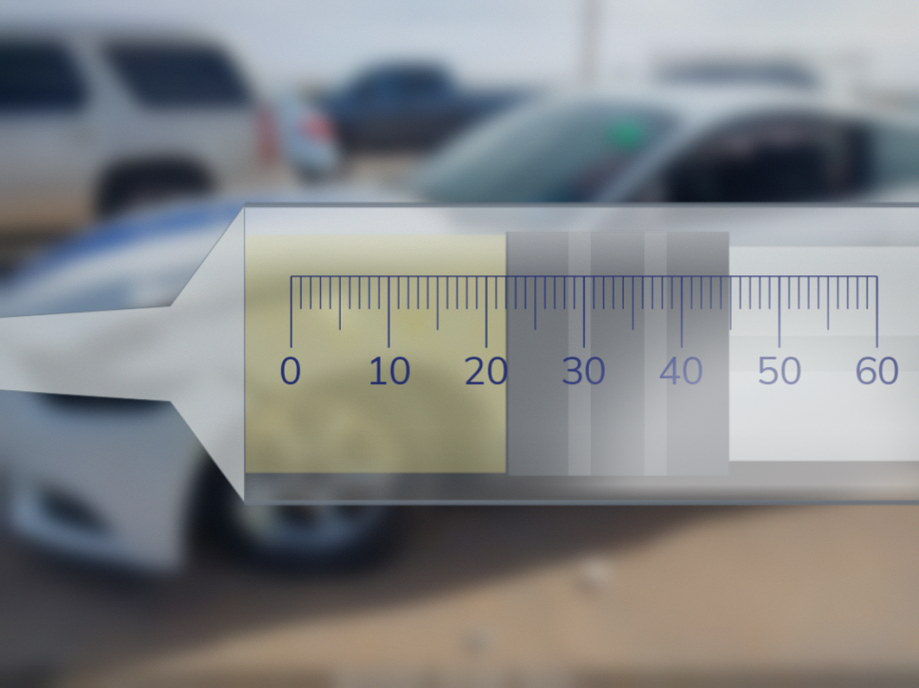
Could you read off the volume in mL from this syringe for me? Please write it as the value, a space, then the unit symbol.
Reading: 22 mL
